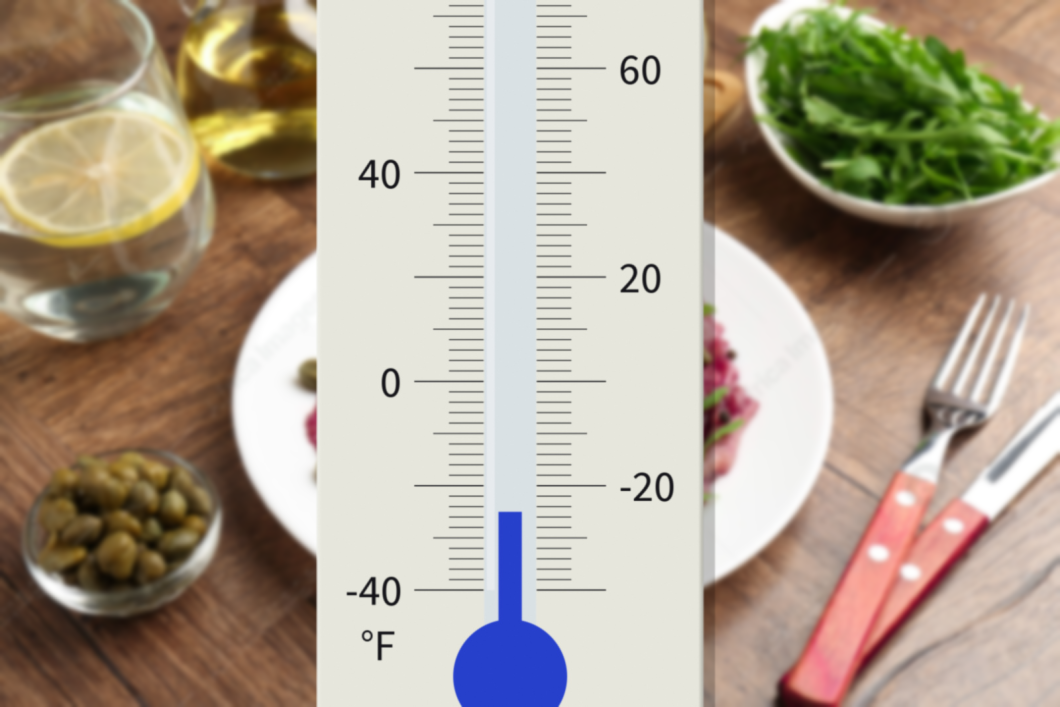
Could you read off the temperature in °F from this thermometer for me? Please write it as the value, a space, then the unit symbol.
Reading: -25 °F
